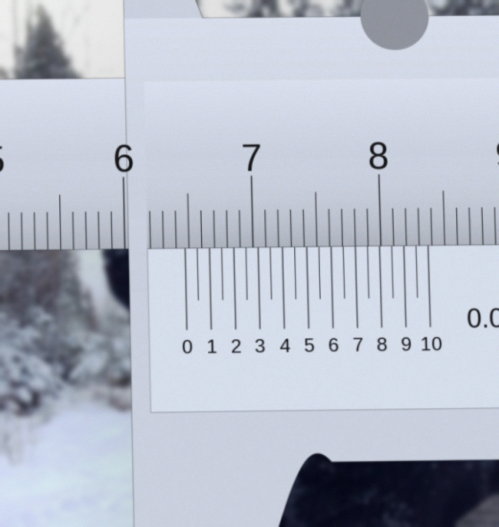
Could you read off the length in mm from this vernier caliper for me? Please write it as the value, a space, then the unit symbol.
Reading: 64.7 mm
